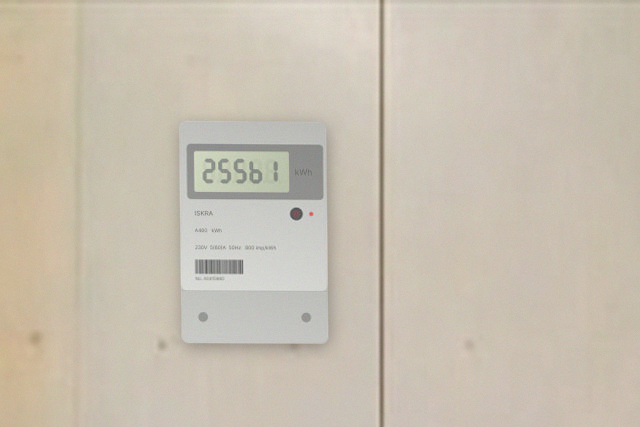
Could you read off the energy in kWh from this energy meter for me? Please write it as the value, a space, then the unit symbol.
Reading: 25561 kWh
